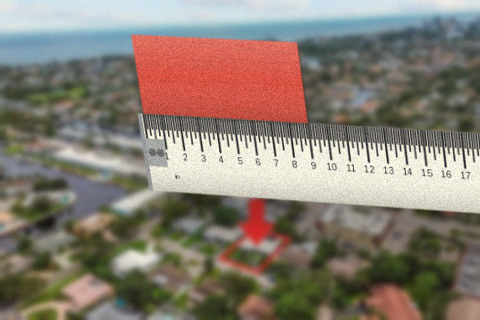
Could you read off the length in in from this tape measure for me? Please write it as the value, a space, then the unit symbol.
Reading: 9 in
